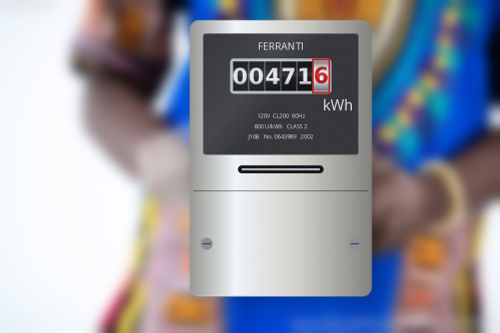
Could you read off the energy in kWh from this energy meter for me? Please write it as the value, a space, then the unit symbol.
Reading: 471.6 kWh
